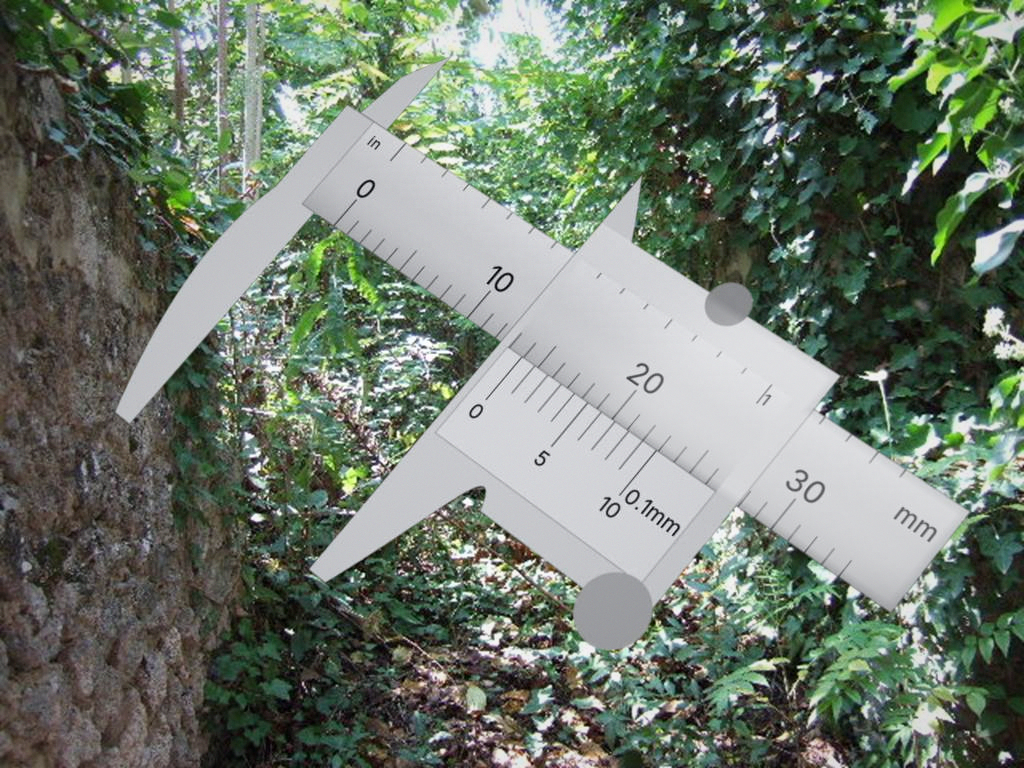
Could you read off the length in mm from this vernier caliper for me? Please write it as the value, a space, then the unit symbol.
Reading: 13.9 mm
